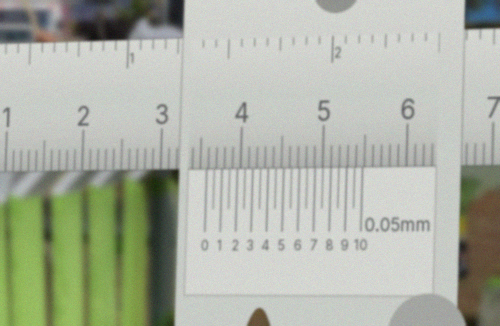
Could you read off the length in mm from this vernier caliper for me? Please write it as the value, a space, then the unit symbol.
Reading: 35.8 mm
